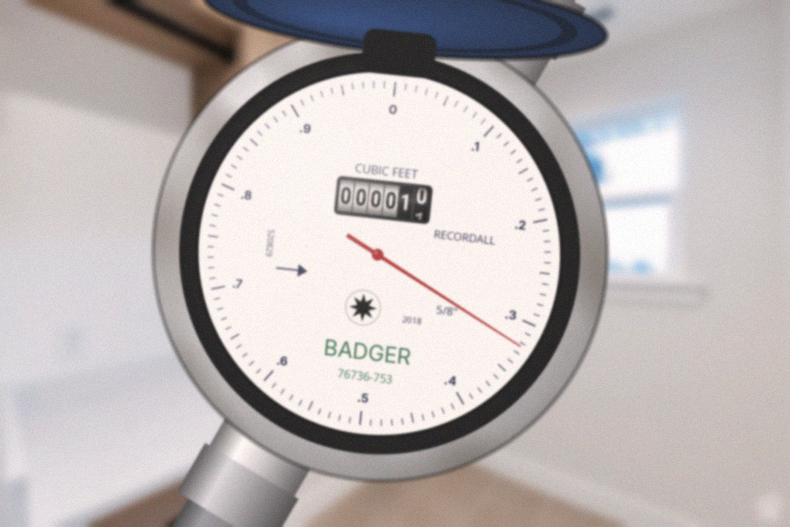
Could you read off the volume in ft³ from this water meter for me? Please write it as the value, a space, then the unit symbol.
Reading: 10.32 ft³
